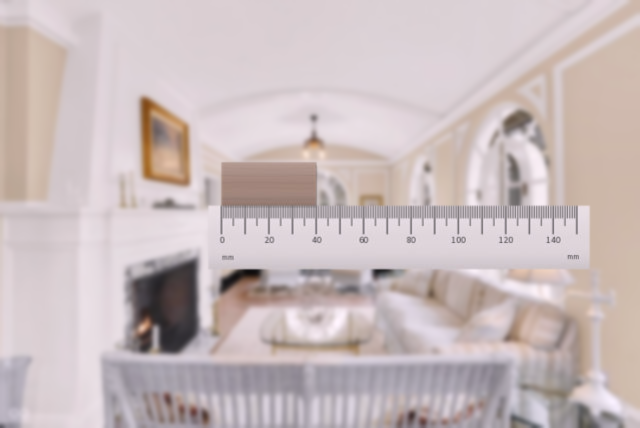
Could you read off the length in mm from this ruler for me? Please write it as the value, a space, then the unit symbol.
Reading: 40 mm
